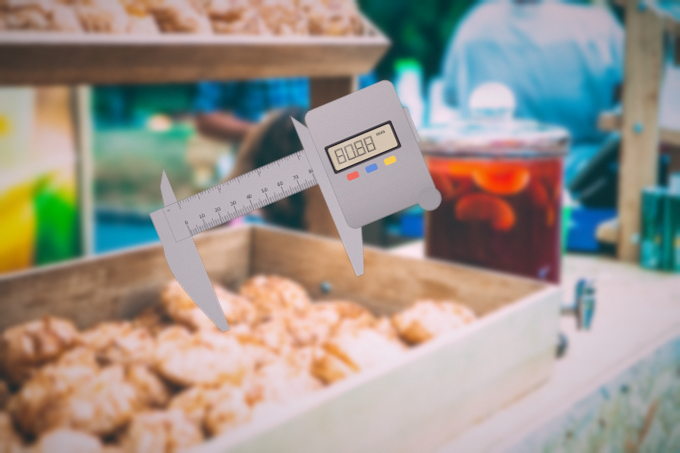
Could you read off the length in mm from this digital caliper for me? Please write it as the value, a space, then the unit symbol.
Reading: 80.88 mm
